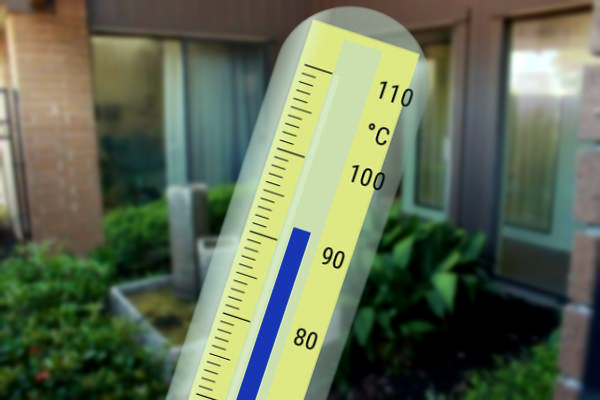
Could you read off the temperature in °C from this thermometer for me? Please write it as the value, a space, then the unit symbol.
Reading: 92 °C
